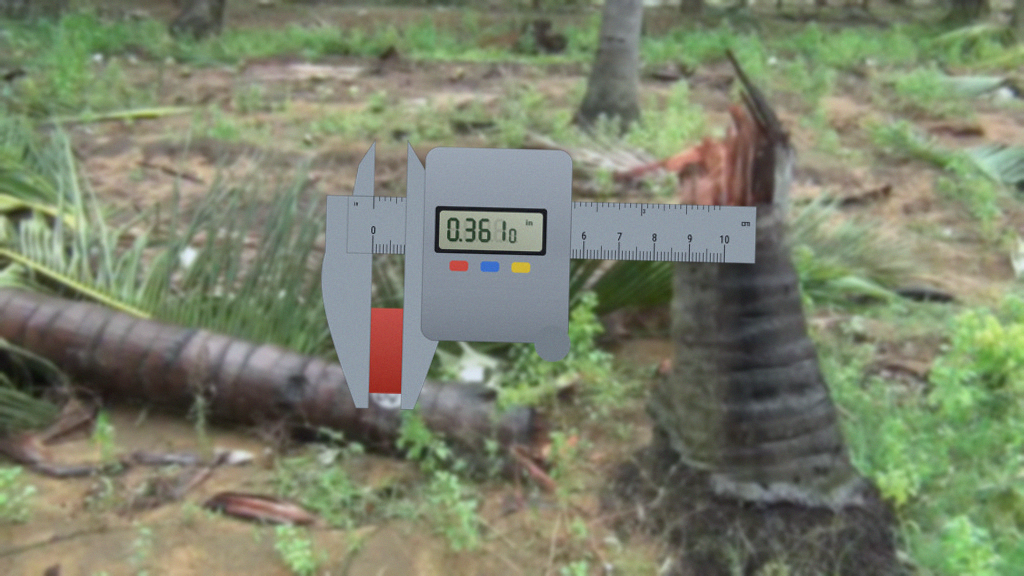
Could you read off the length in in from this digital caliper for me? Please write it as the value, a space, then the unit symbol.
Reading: 0.3610 in
